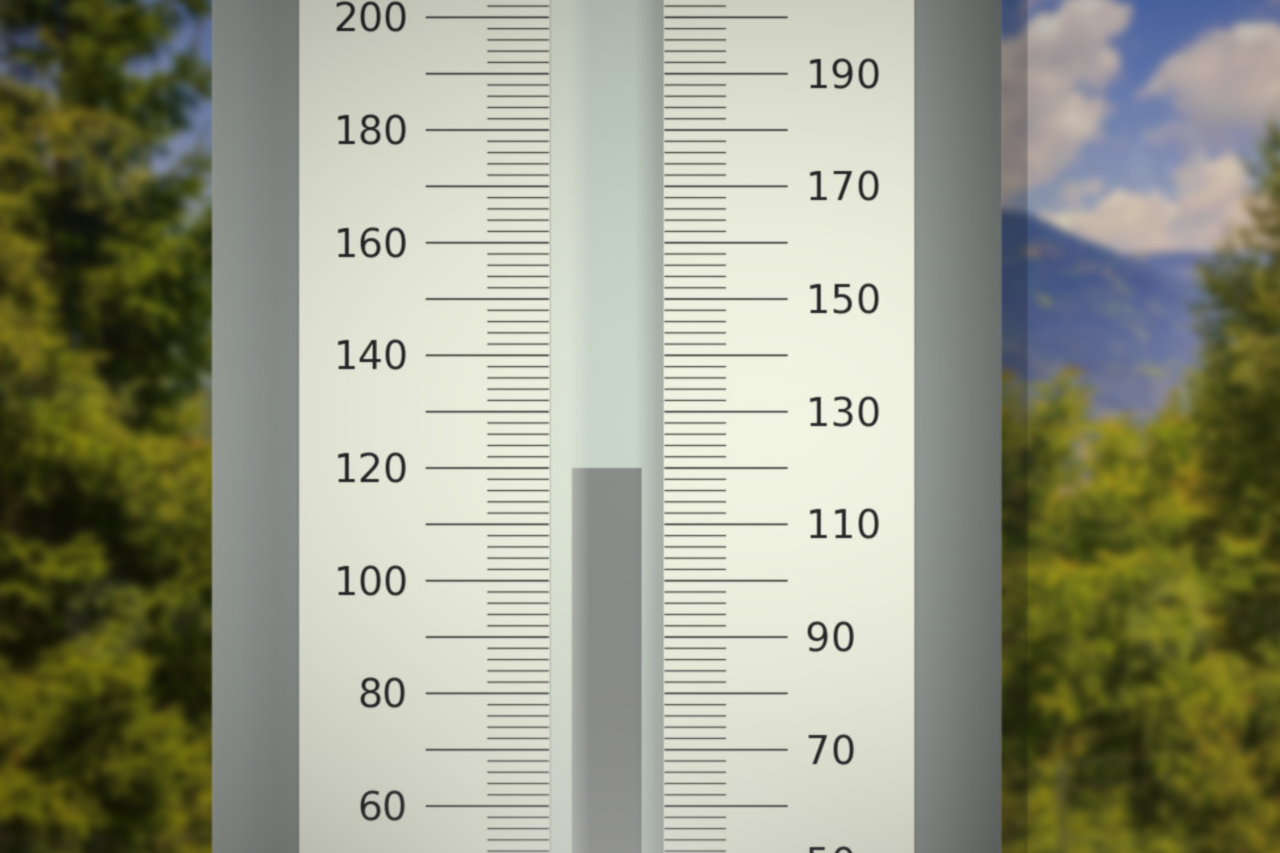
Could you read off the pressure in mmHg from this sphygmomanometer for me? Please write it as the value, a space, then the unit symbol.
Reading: 120 mmHg
